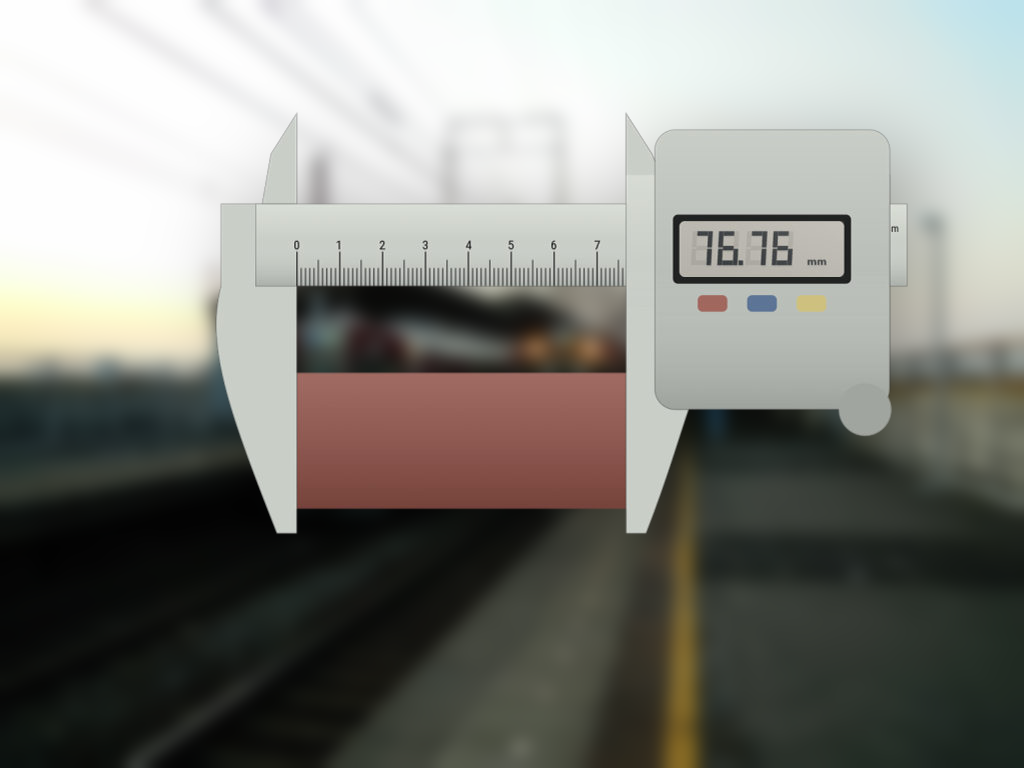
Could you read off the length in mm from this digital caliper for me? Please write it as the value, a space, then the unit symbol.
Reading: 76.76 mm
